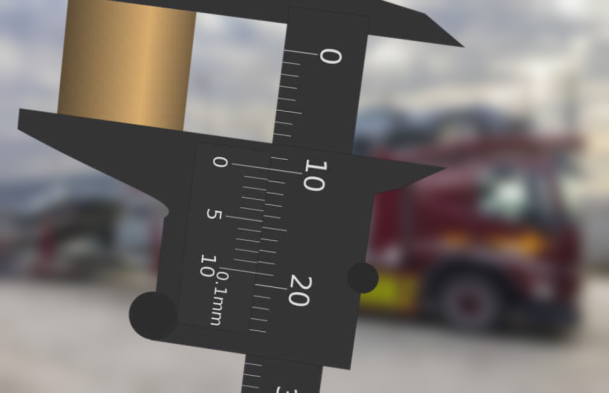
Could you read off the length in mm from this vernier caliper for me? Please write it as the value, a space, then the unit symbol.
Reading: 10.0 mm
